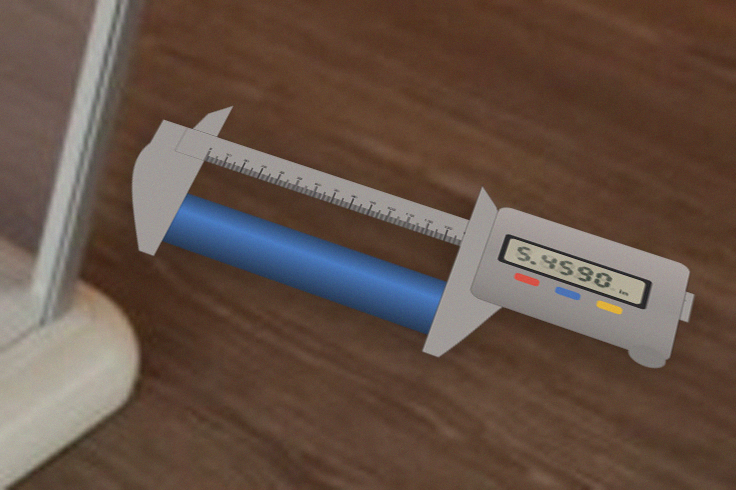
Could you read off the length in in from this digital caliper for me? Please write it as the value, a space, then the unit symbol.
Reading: 5.4590 in
